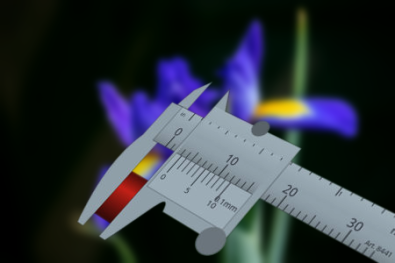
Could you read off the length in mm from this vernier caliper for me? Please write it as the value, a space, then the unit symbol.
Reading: 3.2 mm
